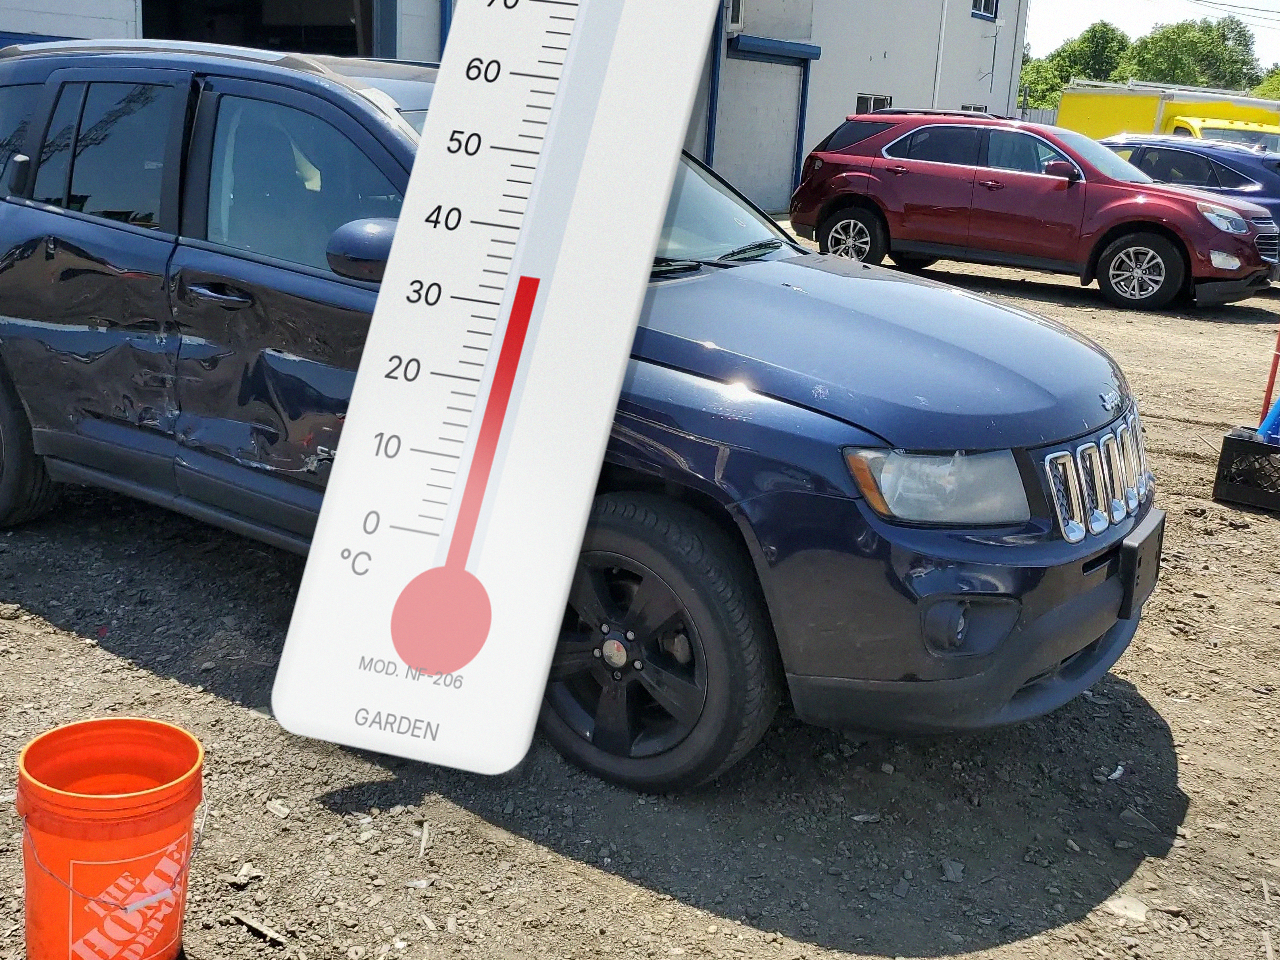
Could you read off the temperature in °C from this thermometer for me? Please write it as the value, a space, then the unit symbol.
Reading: 34 °C
